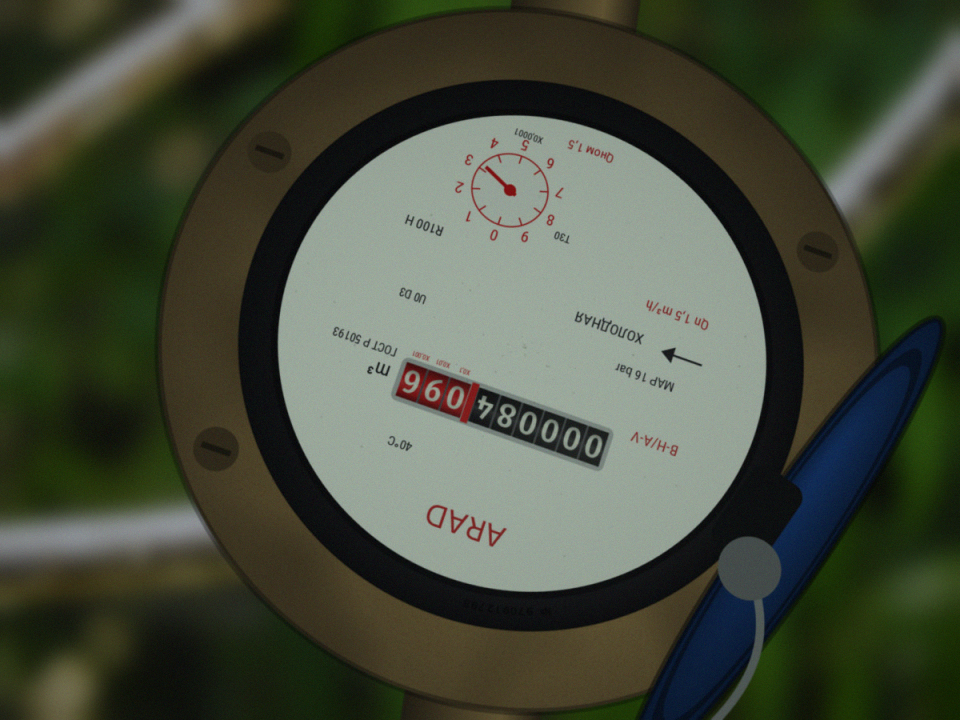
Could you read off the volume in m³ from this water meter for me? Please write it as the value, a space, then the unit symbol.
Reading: 84.0963 m³
